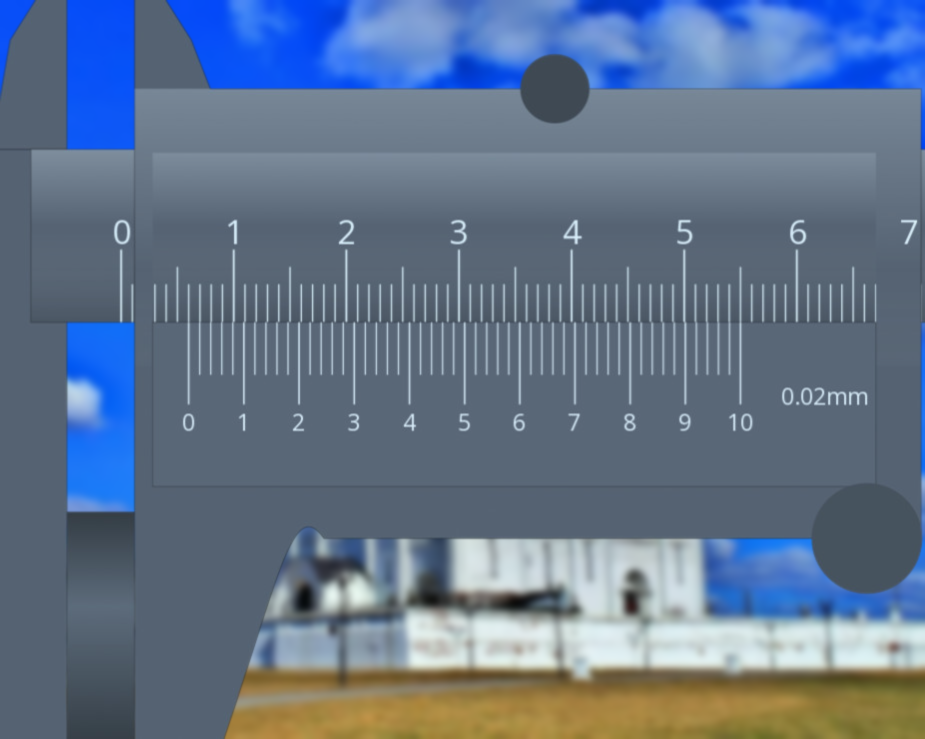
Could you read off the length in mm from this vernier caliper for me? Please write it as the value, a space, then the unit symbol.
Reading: 6.0 mm
